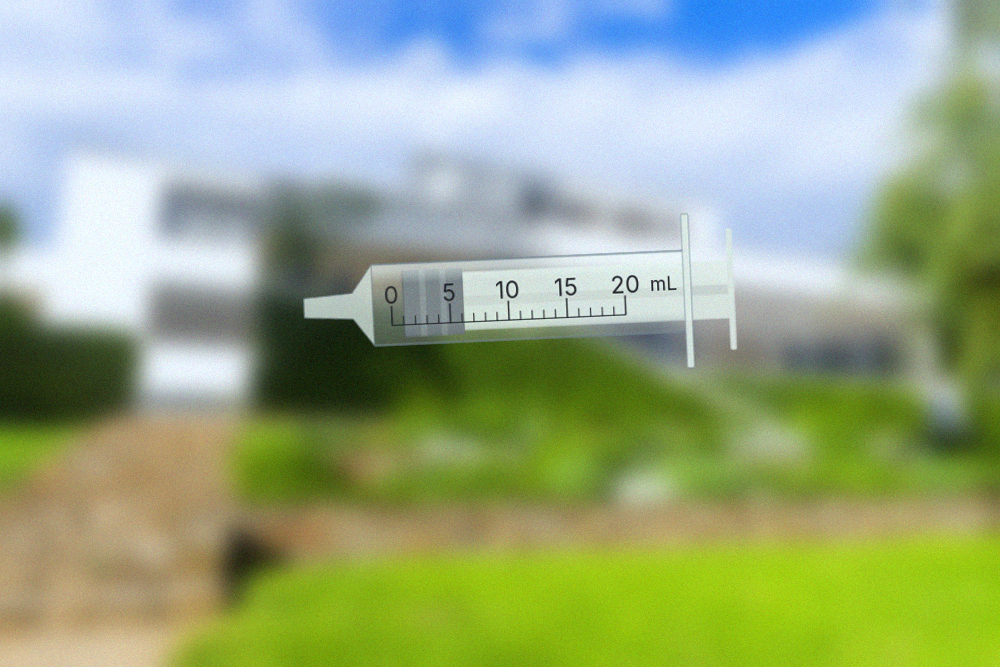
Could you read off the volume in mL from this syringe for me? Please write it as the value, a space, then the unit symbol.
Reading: 1 mL
